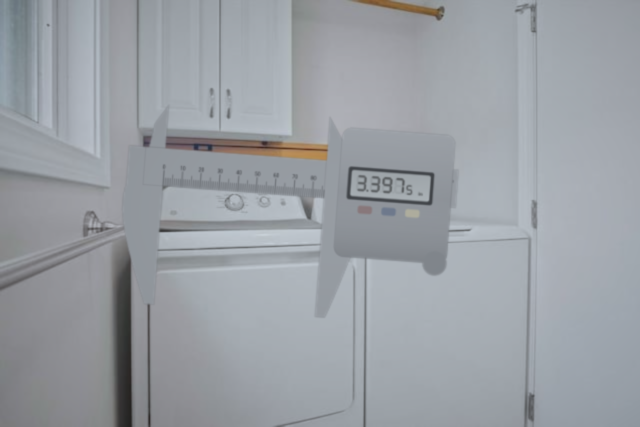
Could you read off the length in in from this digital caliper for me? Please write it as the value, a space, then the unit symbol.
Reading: 3.3975 in
